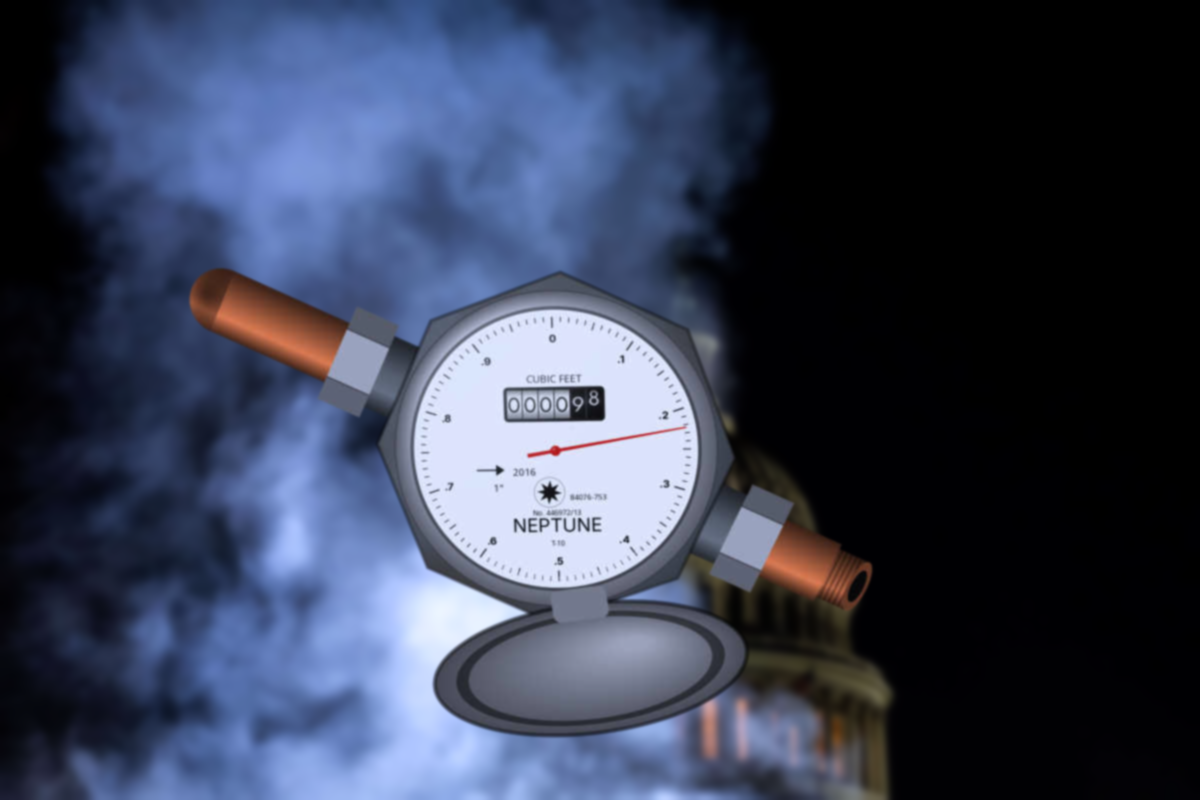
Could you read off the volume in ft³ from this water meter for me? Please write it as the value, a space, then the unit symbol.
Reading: 98.22 ft³
